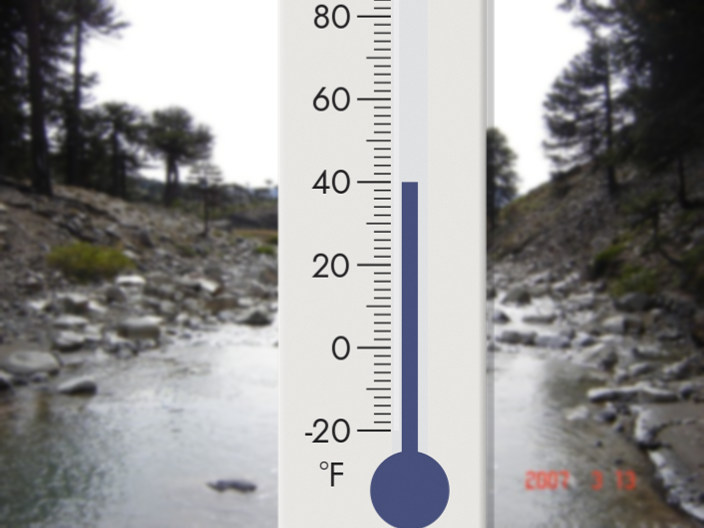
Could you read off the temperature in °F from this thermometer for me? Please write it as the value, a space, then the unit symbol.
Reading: 40 °F
